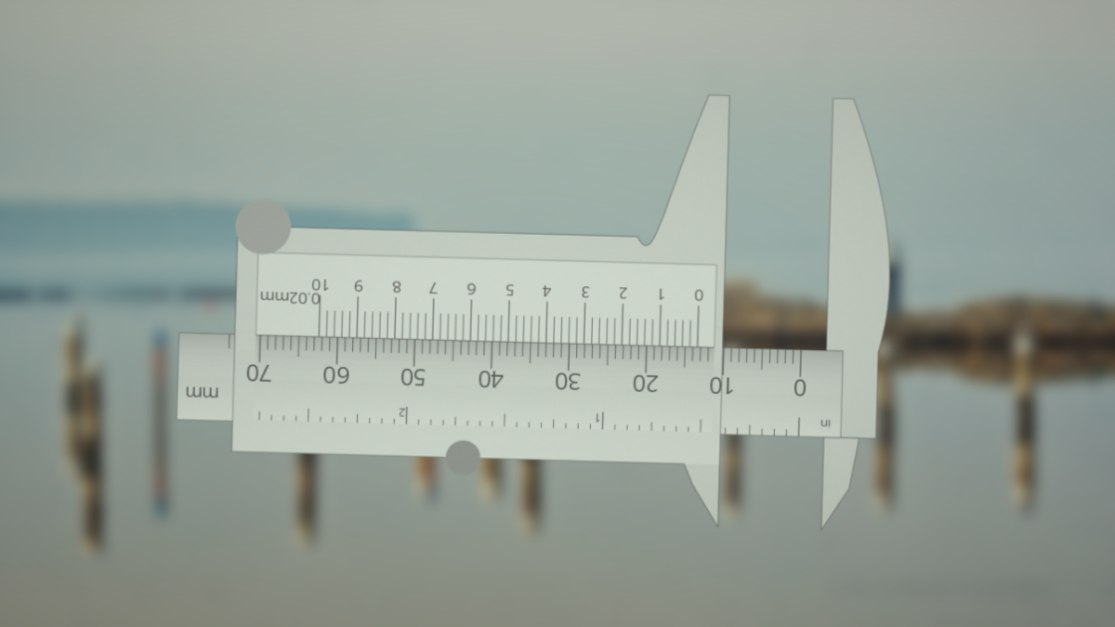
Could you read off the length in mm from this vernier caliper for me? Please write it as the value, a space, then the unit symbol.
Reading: 13.4 mm
